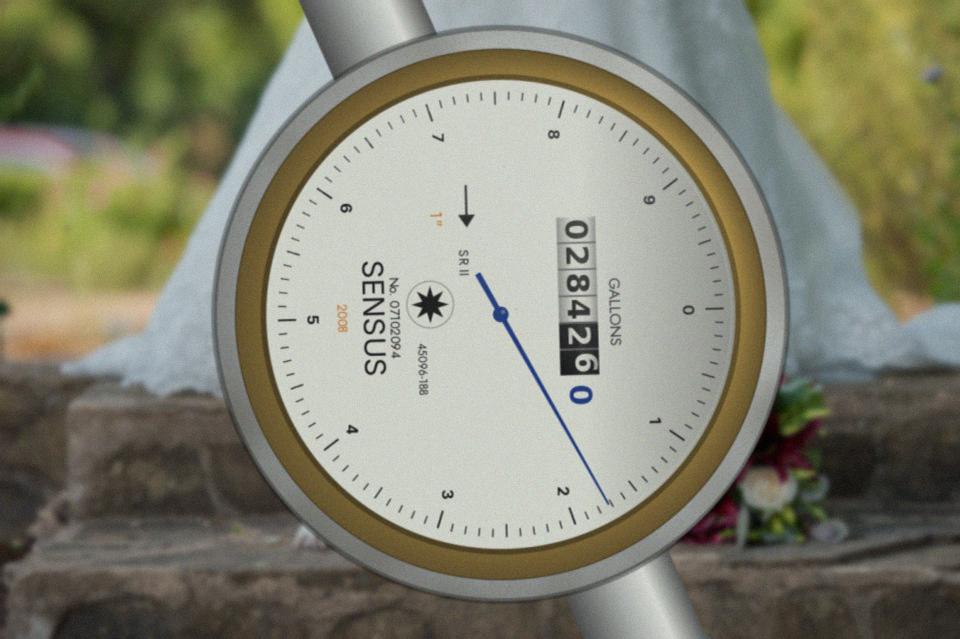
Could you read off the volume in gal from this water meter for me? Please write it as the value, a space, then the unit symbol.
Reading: 284261.7 gal
